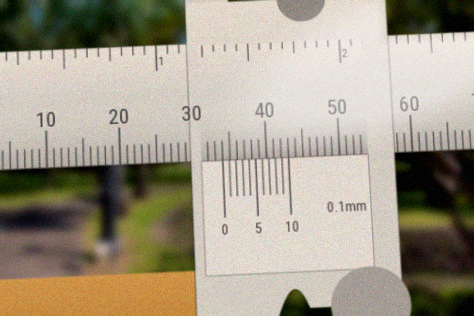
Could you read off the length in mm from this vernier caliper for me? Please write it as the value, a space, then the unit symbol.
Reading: 34.0 mm
